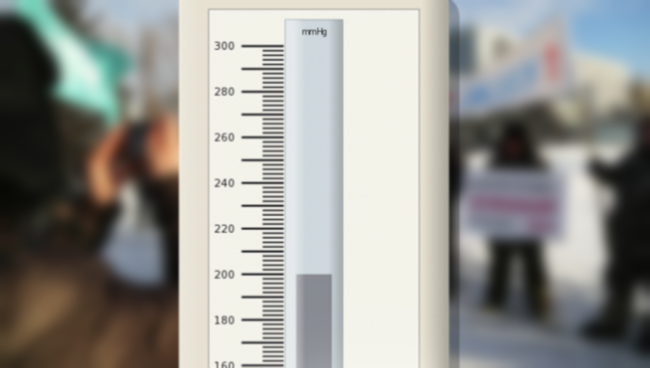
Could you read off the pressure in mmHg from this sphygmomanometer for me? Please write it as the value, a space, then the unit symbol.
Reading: 200 mmHg
